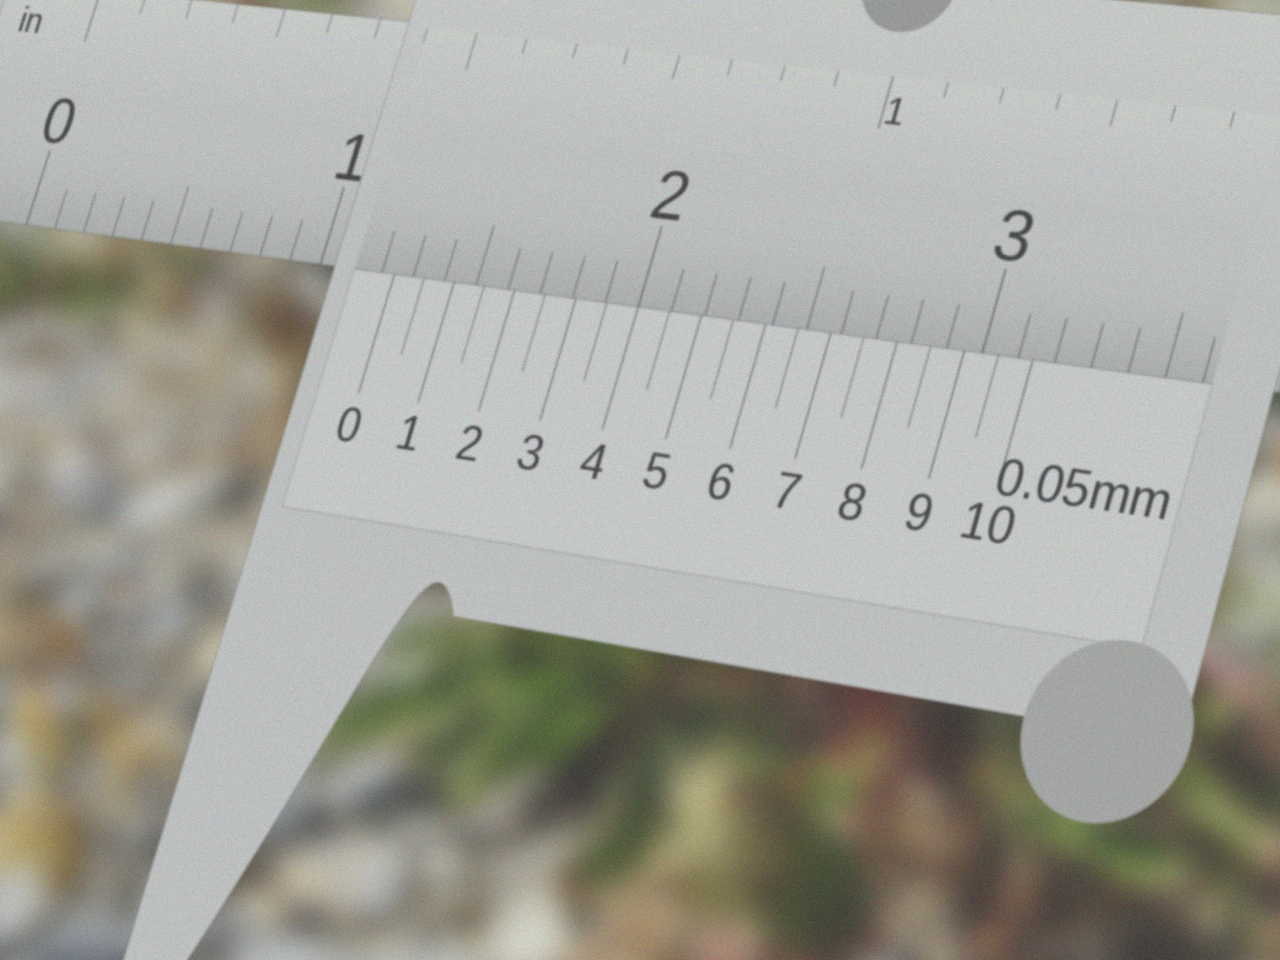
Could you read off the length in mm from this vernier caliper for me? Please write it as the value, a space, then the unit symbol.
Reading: 12.40 mm
